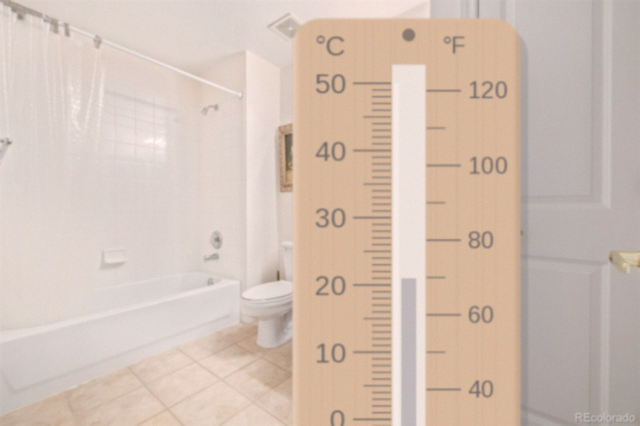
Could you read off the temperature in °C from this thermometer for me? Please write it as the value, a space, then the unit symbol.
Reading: 21 °C
